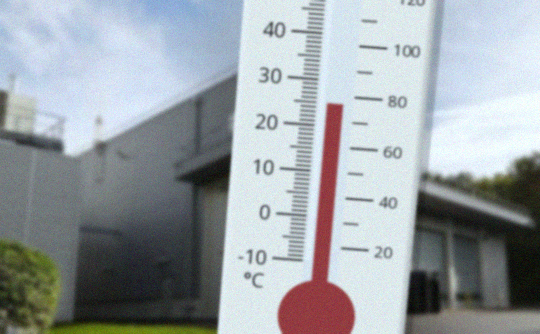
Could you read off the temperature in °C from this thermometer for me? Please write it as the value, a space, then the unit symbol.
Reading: 25 °C
